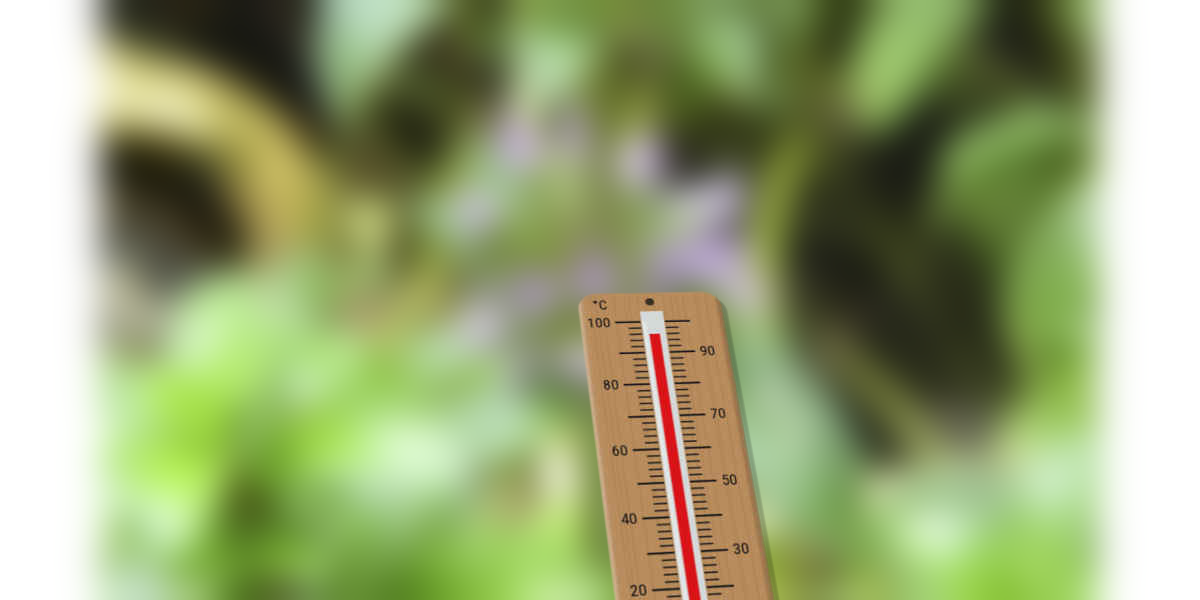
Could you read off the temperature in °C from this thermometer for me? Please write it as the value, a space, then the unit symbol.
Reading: 96 °C
